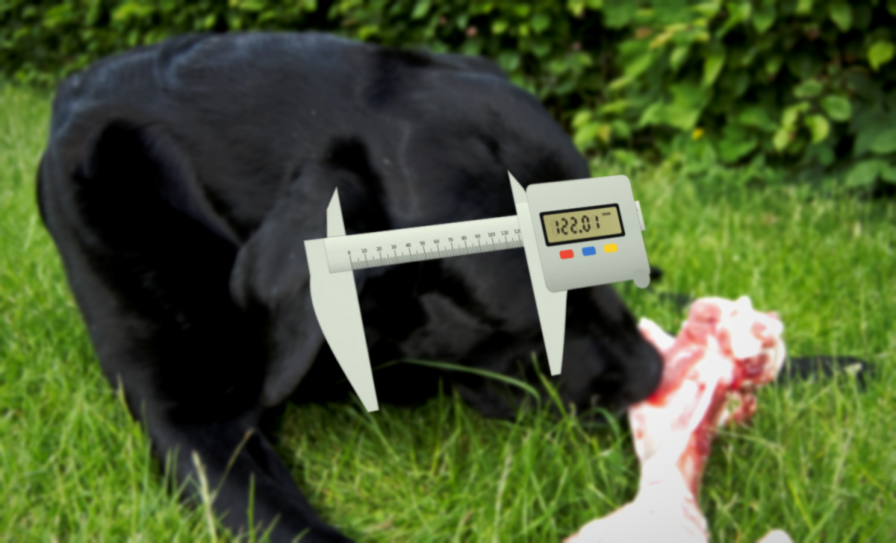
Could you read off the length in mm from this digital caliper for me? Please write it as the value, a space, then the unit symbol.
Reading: 122.01 mm
